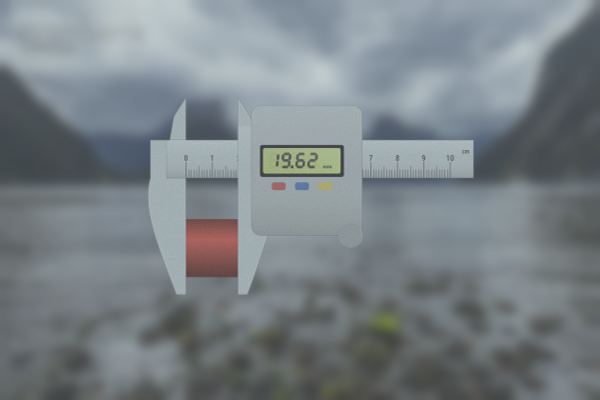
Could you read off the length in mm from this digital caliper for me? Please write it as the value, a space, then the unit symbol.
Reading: 19.62 mm
